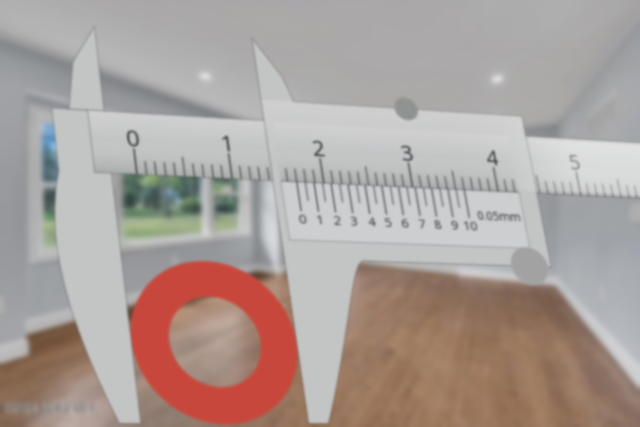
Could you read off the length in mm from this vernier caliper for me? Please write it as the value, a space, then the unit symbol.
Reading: 17.0 mm
